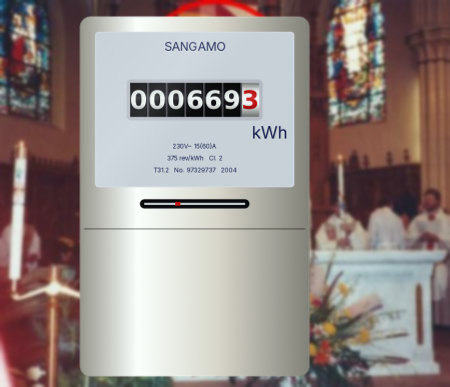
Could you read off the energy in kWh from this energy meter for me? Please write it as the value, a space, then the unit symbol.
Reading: 669.3 kWh
